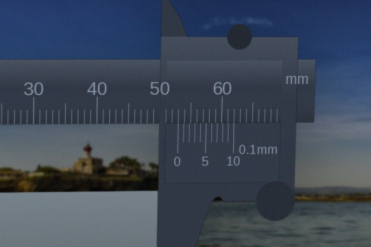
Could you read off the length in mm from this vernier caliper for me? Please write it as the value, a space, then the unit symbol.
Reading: 53.0 mm
